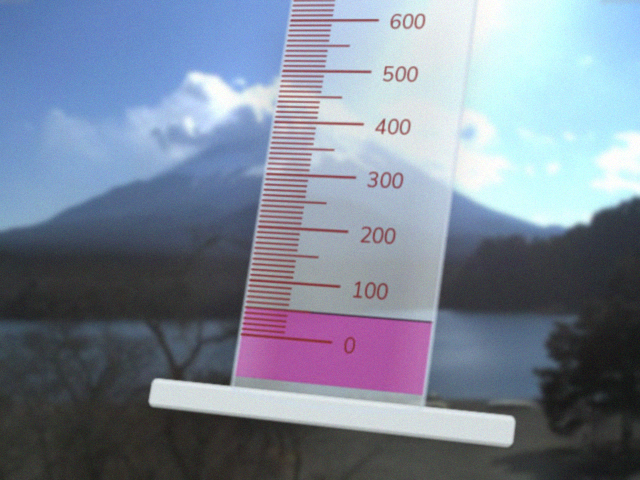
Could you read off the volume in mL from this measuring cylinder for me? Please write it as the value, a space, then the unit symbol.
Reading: 50 mL
